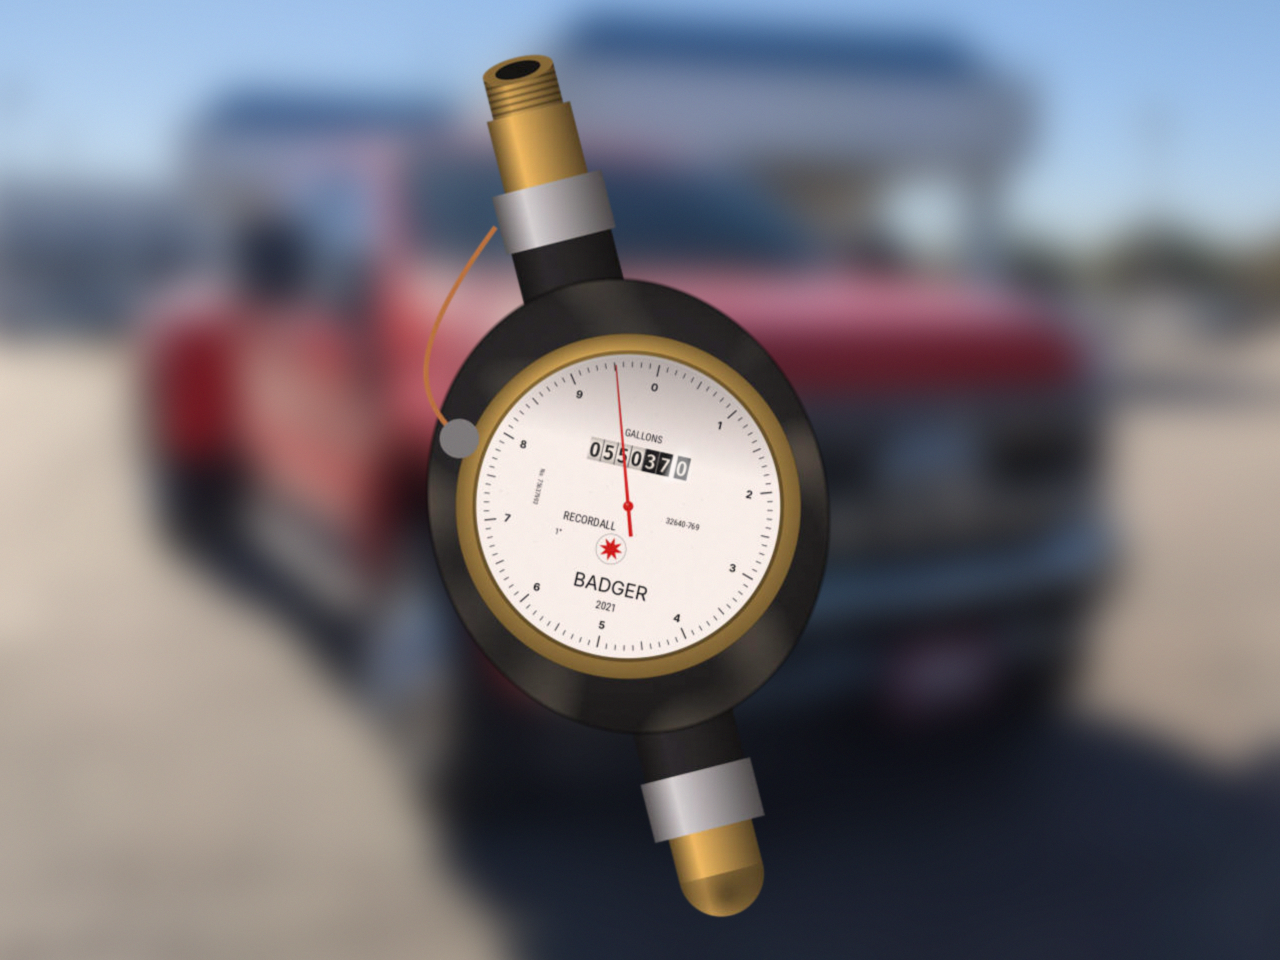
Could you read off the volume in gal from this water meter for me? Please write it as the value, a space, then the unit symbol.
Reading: 550369.5 gal
